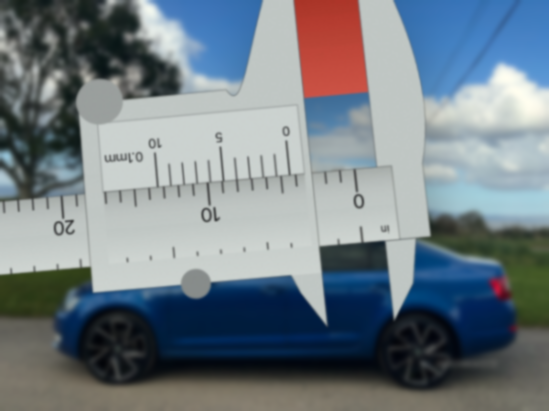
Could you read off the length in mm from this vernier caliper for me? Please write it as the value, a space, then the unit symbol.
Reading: 4.4 mm
